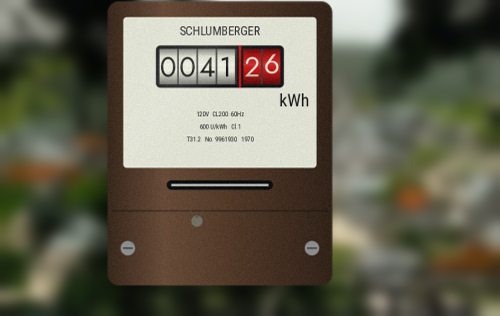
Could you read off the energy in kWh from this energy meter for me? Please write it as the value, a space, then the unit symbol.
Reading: 41.26 kWh
